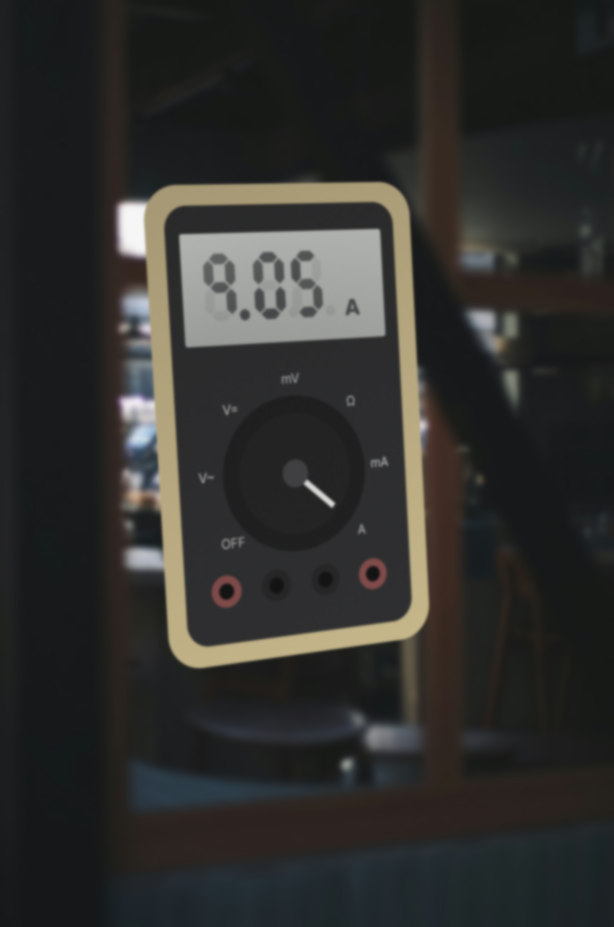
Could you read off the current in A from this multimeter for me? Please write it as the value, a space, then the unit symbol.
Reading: 9.05 A
